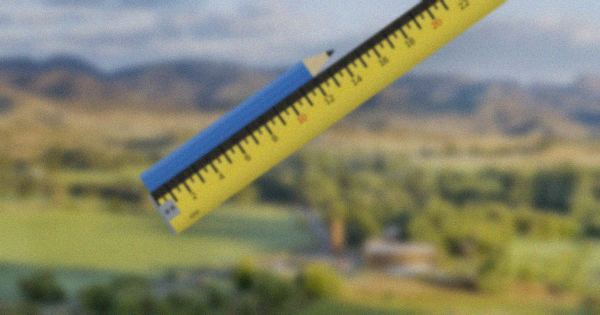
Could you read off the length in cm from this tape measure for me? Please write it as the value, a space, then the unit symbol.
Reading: 14 cm
